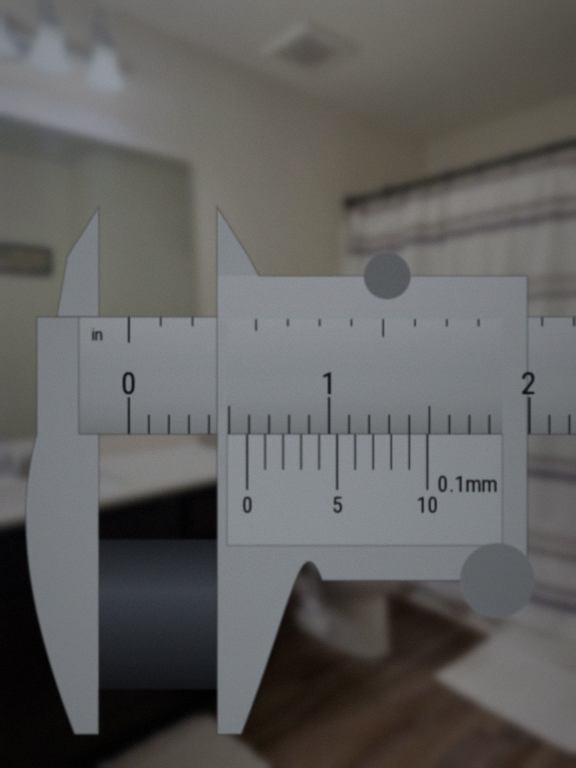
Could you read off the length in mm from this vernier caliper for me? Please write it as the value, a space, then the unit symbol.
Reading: 5.9 mm
